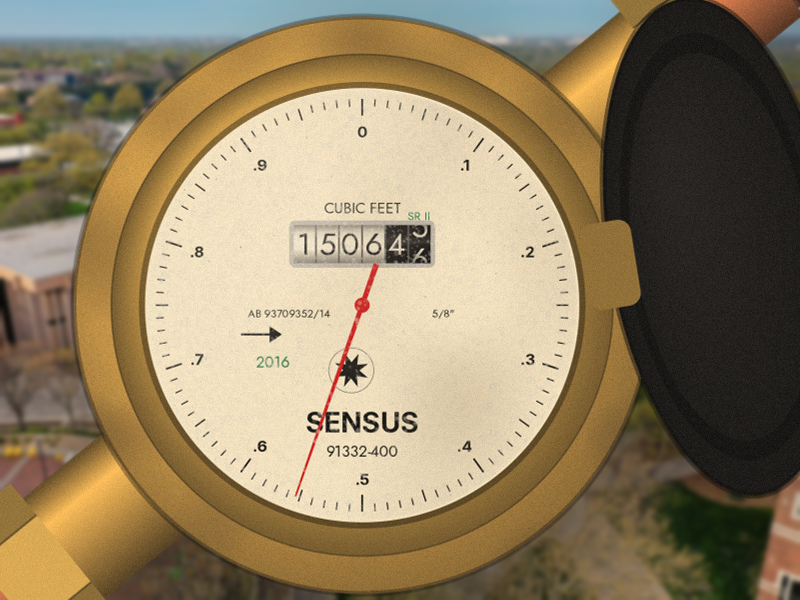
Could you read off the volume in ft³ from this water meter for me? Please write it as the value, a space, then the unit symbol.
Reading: 150645.55 ft³
